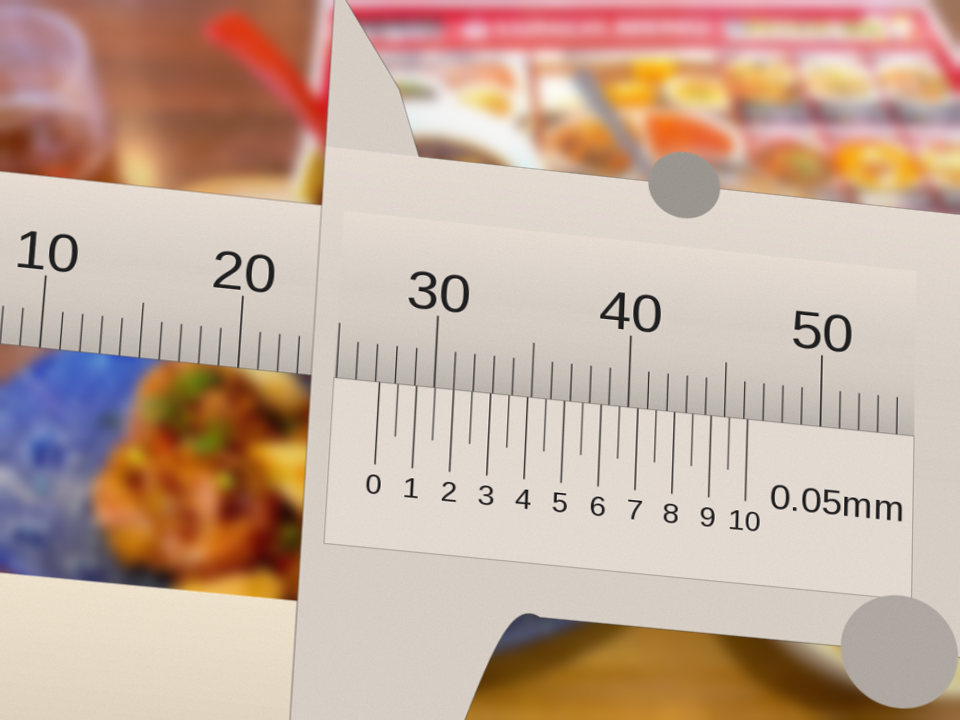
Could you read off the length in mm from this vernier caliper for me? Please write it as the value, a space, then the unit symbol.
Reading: 27.2 mm
